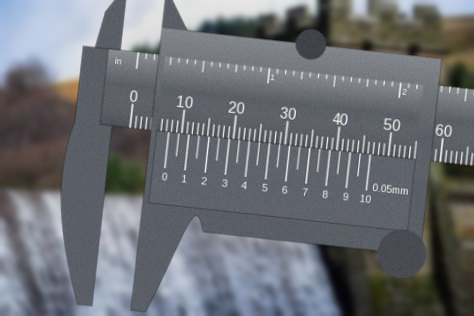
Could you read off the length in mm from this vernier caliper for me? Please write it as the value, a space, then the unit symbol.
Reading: 7.5 mm
